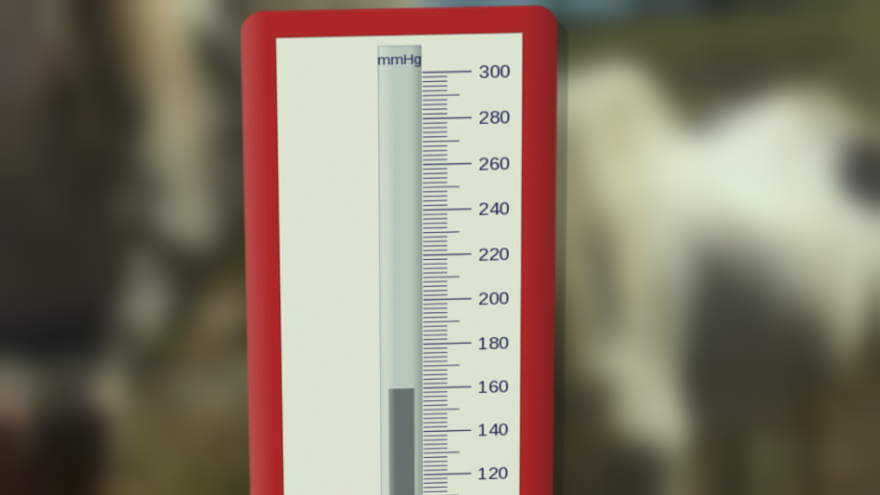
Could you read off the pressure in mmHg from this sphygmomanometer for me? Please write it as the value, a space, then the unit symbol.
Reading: 160 mmHg
